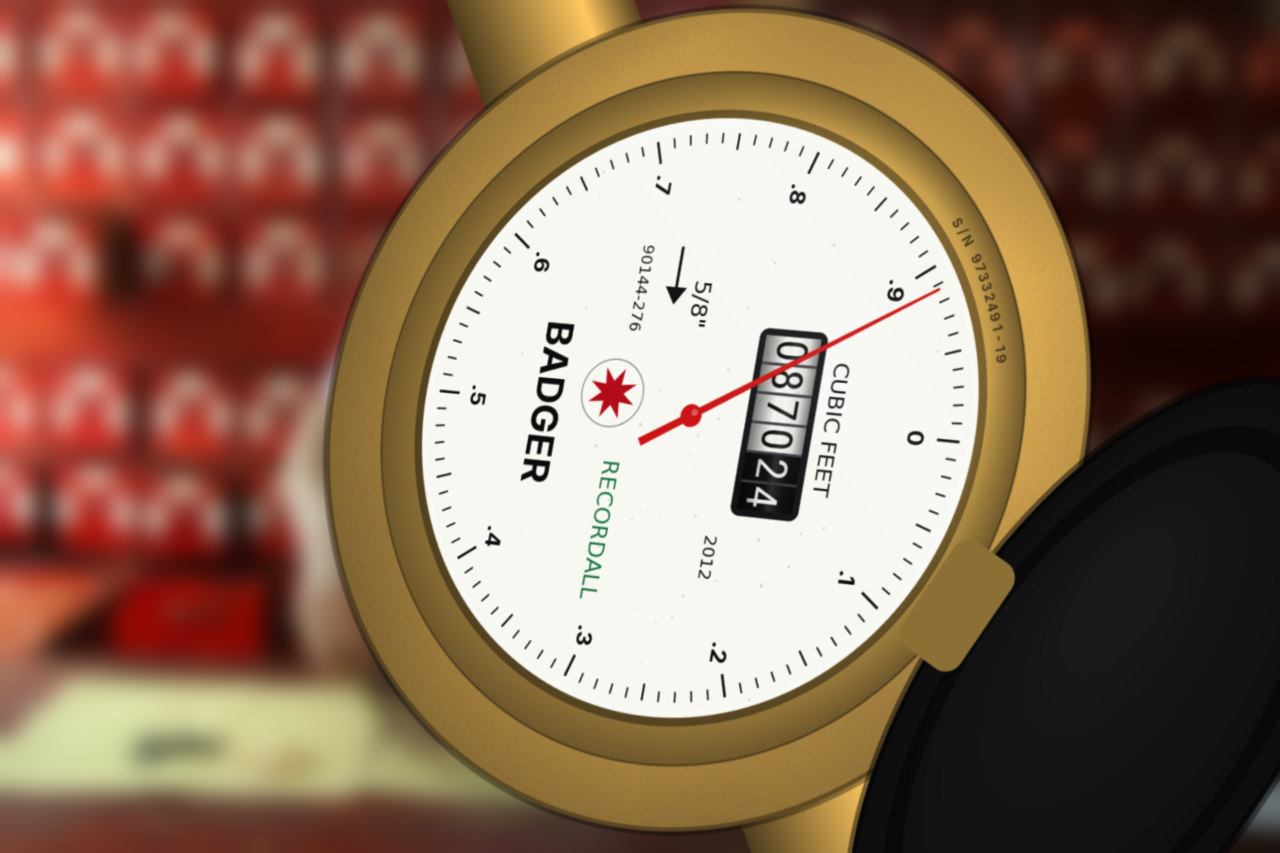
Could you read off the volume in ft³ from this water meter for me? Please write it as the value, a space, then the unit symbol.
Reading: 87023.91 ft³
